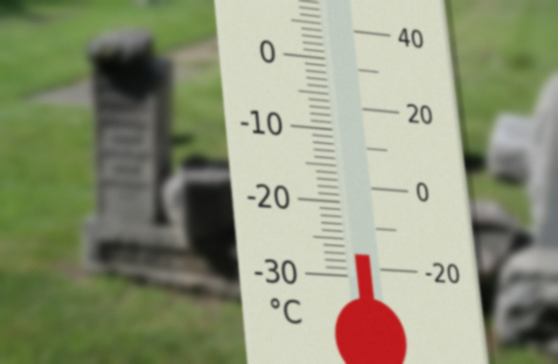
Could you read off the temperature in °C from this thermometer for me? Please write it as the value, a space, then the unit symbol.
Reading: -27 °C
